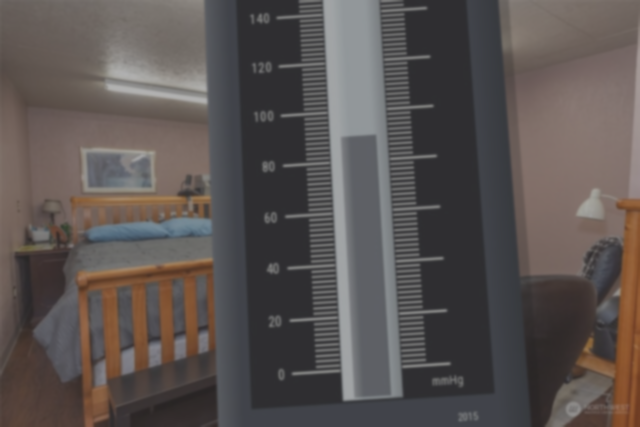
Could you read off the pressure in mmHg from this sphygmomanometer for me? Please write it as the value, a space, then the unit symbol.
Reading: 90 mmHg
